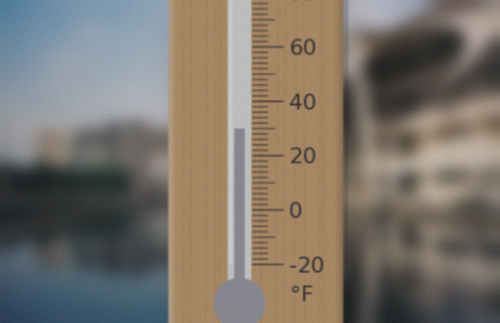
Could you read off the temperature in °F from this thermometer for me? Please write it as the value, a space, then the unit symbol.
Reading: 30 °F
